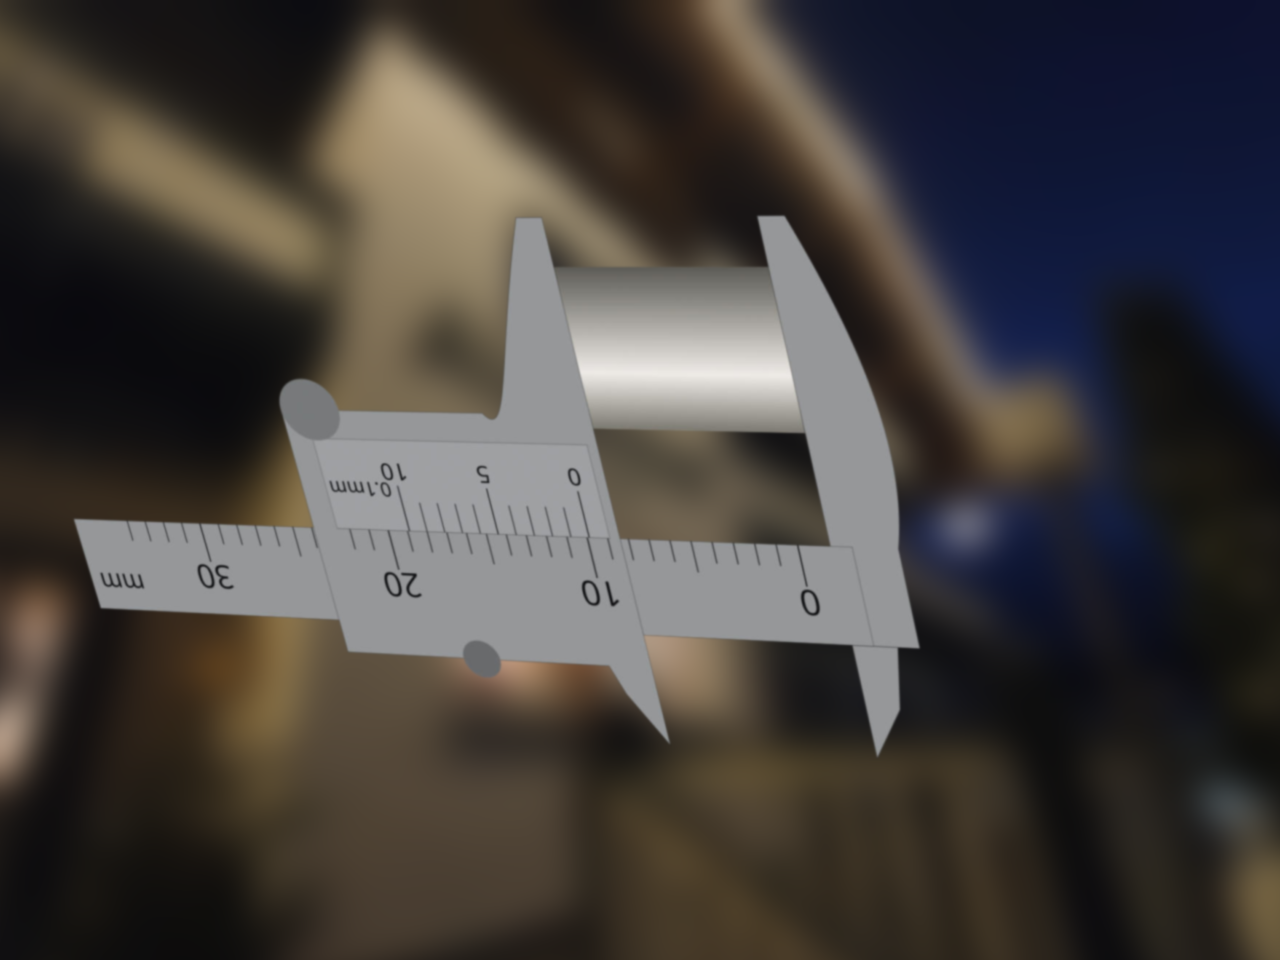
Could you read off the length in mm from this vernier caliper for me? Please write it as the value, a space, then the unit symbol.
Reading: 9.9 mm
